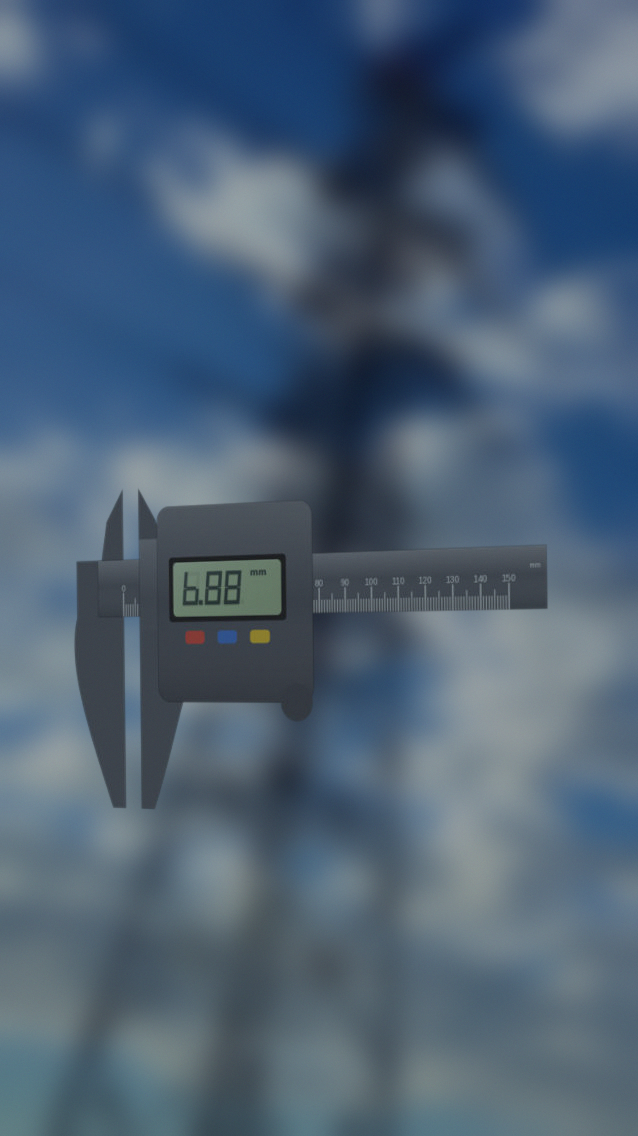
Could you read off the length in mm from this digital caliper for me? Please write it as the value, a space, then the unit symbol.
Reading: 6.88 mm
